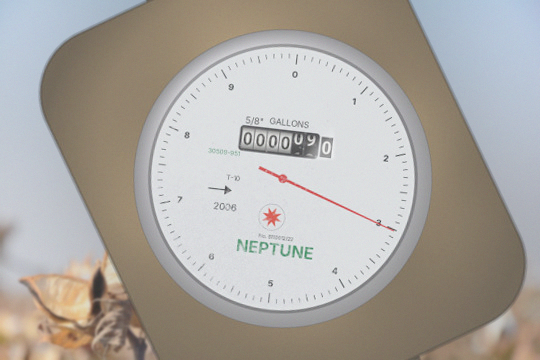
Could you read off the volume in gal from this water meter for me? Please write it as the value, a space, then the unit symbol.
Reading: 93.0 gal
